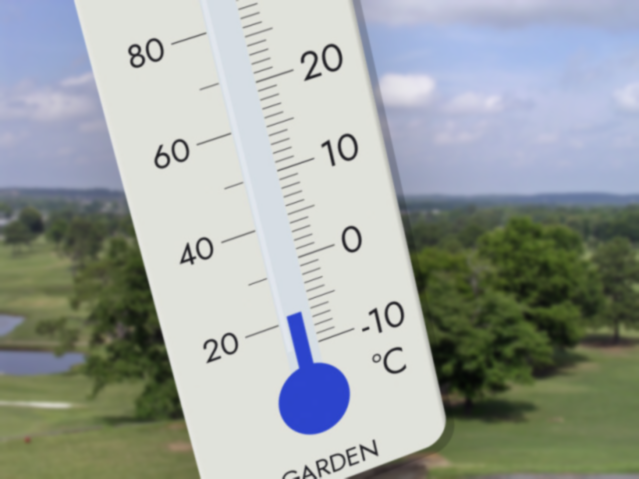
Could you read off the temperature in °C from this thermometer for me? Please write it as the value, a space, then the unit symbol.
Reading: -6 °C
